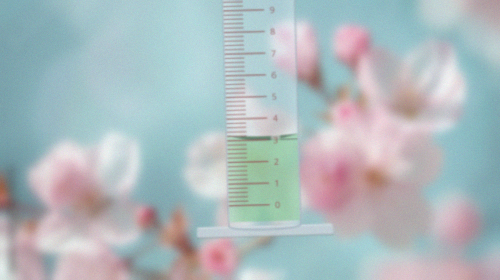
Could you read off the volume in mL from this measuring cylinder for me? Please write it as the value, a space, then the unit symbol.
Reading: 3 mL
